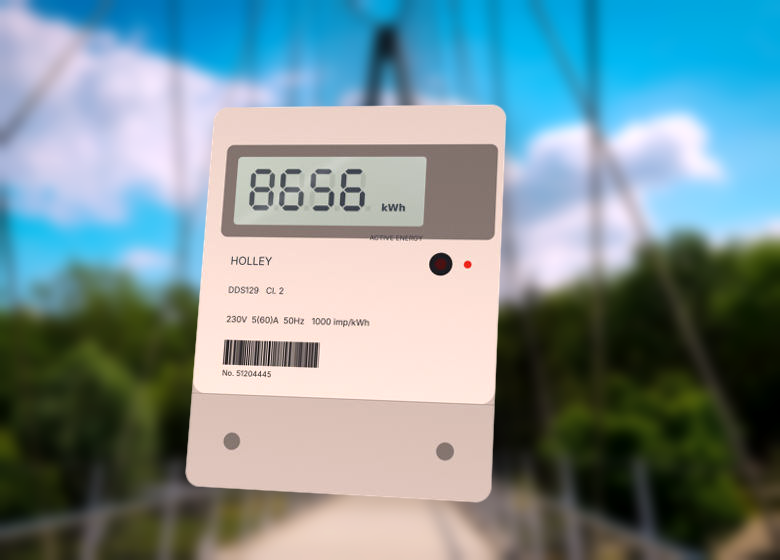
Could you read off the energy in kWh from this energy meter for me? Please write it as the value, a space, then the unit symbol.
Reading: 8656 kWh
